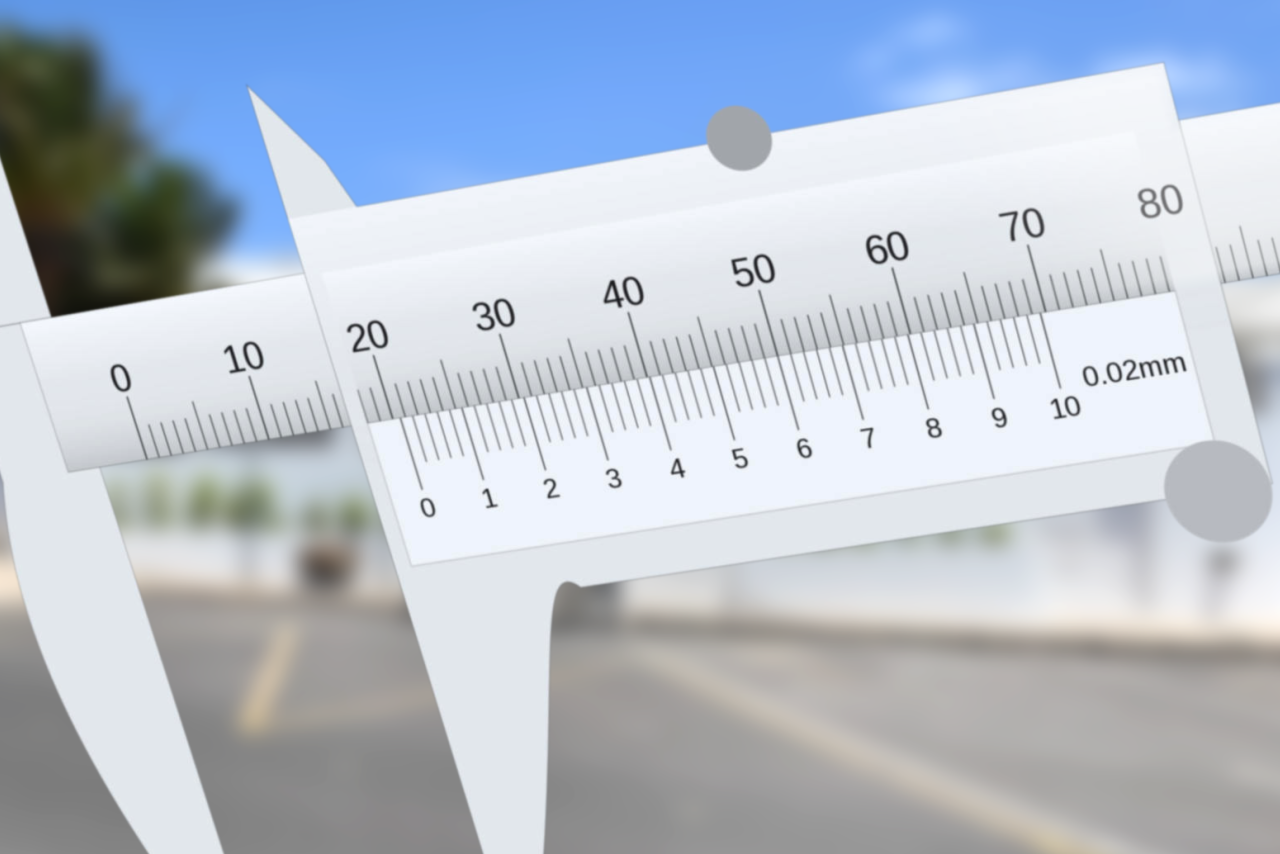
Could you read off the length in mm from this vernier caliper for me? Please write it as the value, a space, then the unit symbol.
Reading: 20.6 mm
